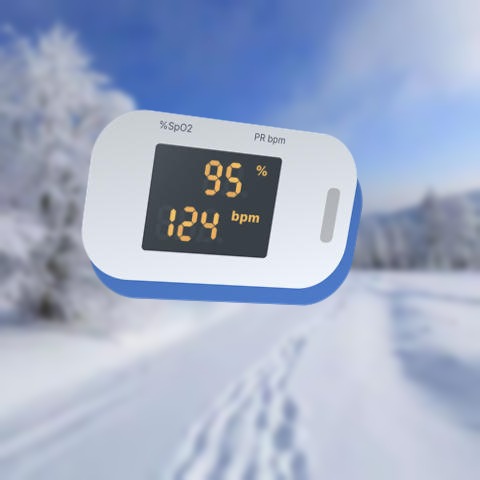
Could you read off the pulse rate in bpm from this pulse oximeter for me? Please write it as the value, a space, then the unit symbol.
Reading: 124 bpm
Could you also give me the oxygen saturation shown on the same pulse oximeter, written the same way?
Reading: 95 %
